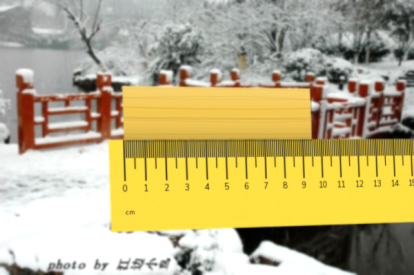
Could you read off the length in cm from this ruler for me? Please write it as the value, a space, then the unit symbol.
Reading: 9.5 cm
